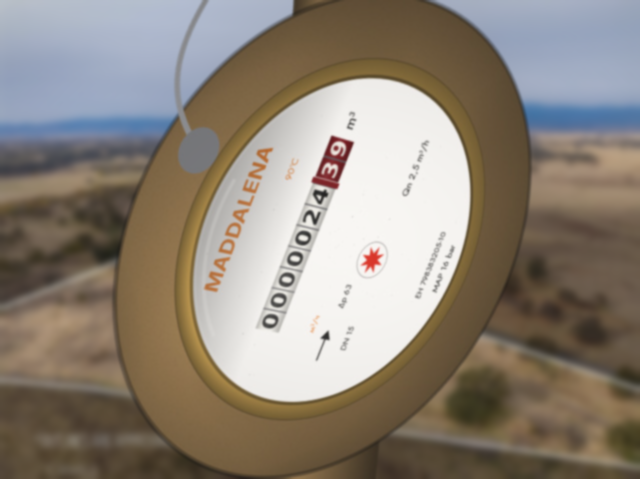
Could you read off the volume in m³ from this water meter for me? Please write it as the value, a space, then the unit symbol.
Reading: 24.39 m³
